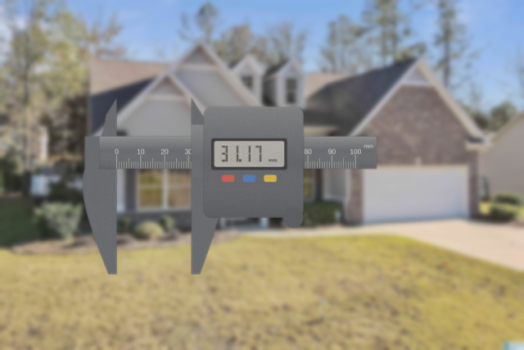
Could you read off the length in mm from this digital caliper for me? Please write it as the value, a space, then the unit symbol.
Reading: 31.17 mm
